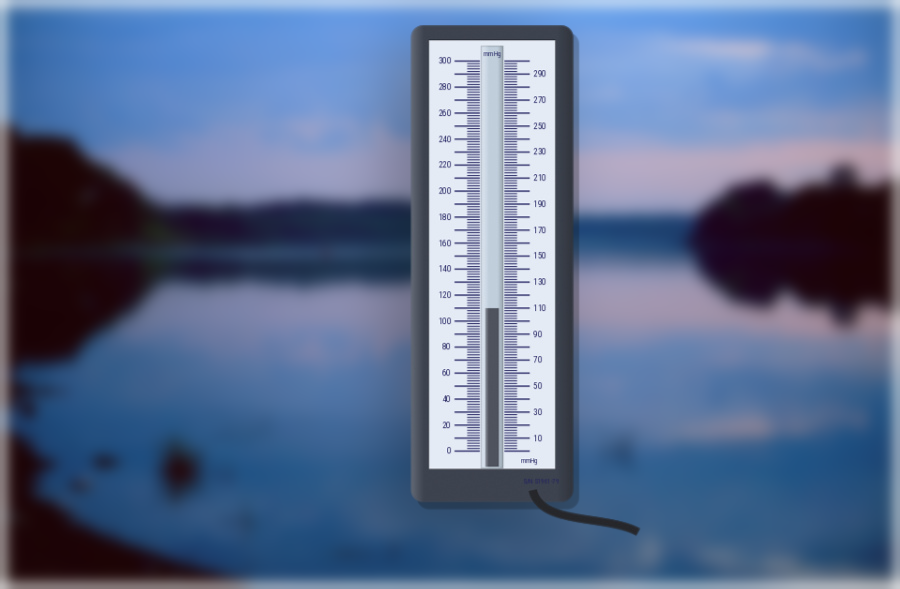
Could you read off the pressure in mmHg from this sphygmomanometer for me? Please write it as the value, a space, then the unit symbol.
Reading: 110 mmHg
